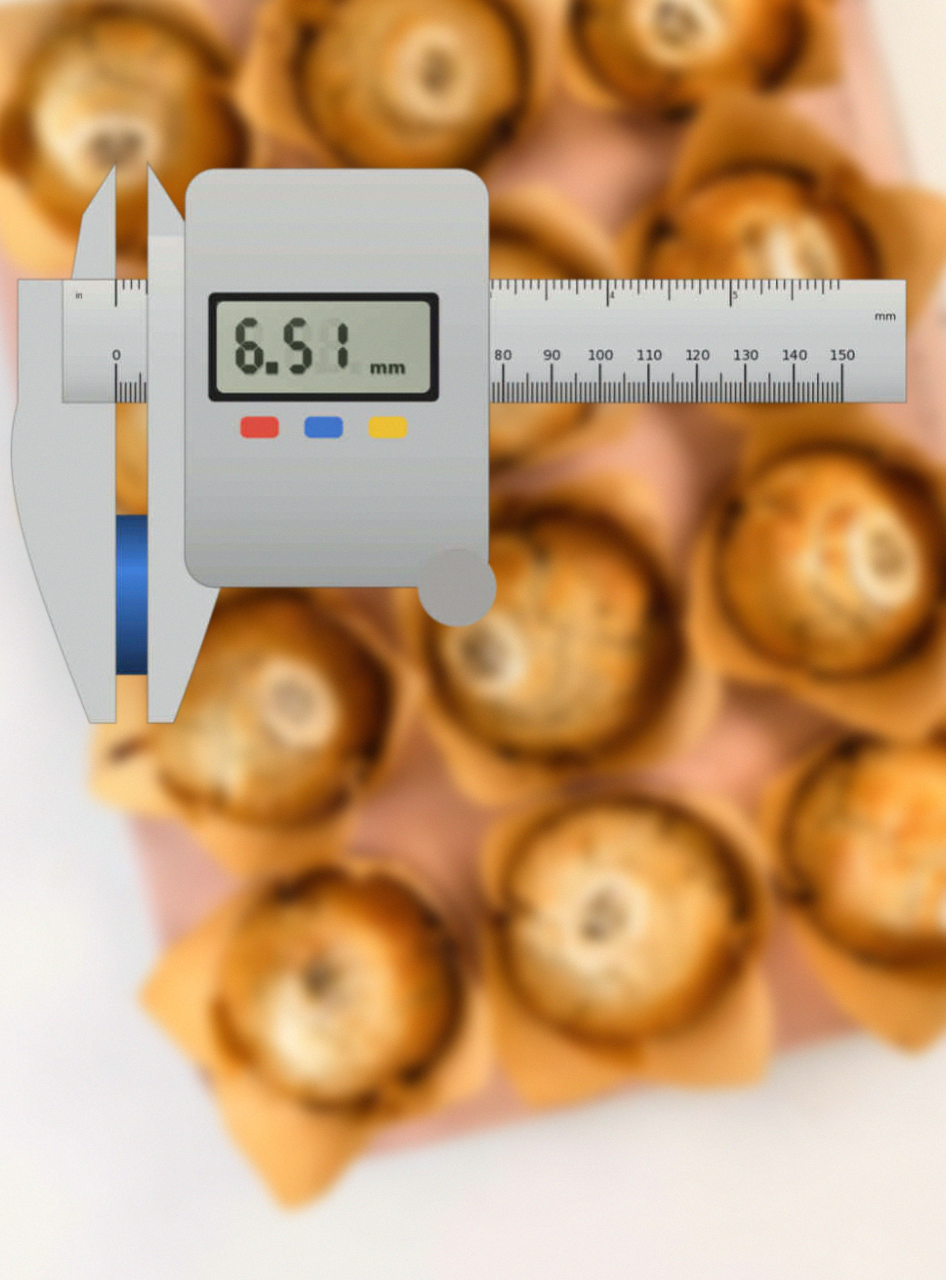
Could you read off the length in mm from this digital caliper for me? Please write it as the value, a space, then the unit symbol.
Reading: 6.51 mm
